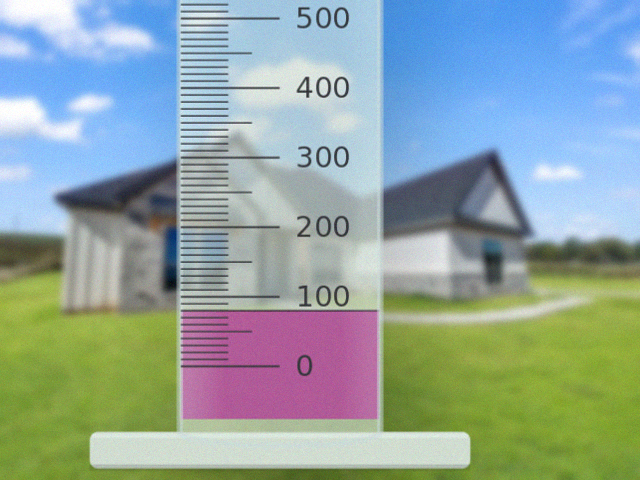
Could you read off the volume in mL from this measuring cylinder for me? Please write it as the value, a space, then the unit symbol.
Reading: 80 mL
